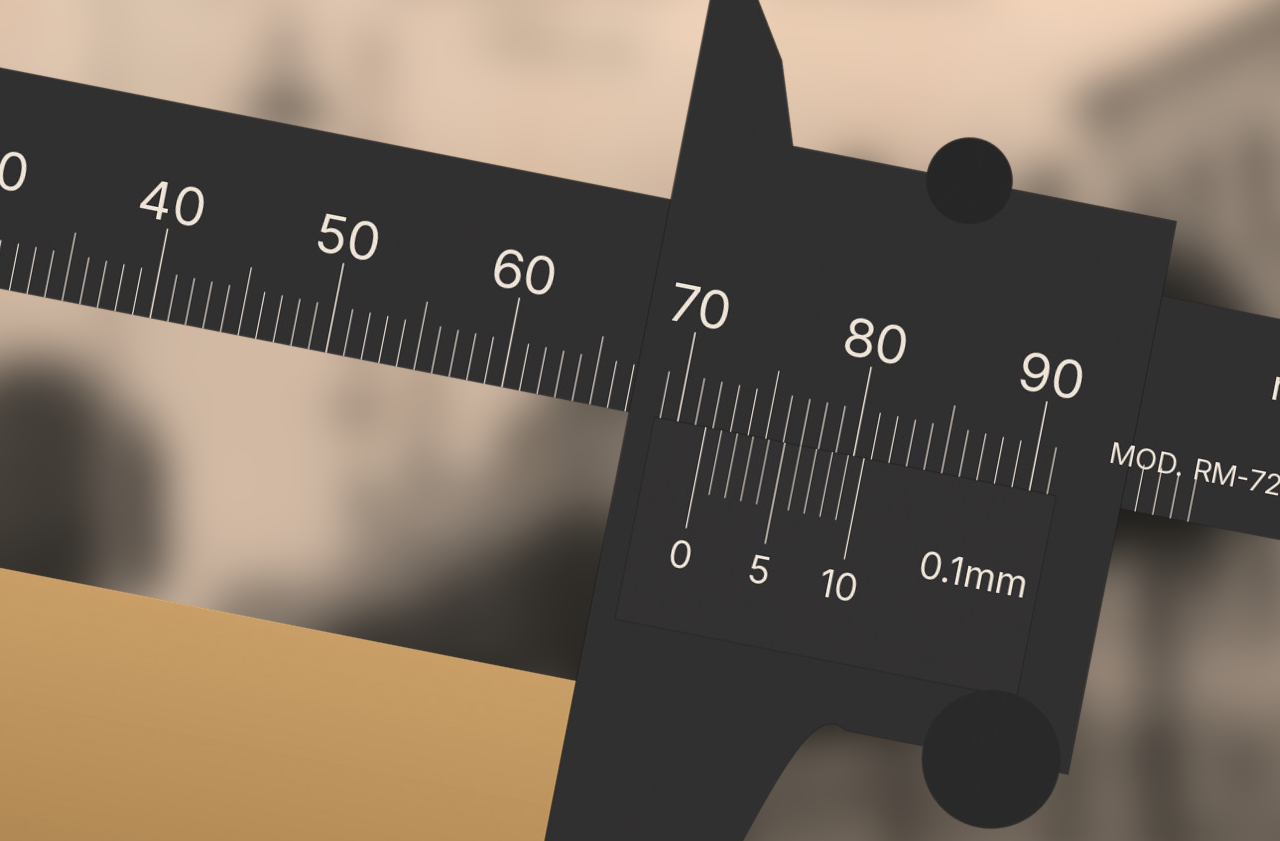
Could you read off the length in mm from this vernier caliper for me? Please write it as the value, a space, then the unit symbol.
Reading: 71.6 mm
